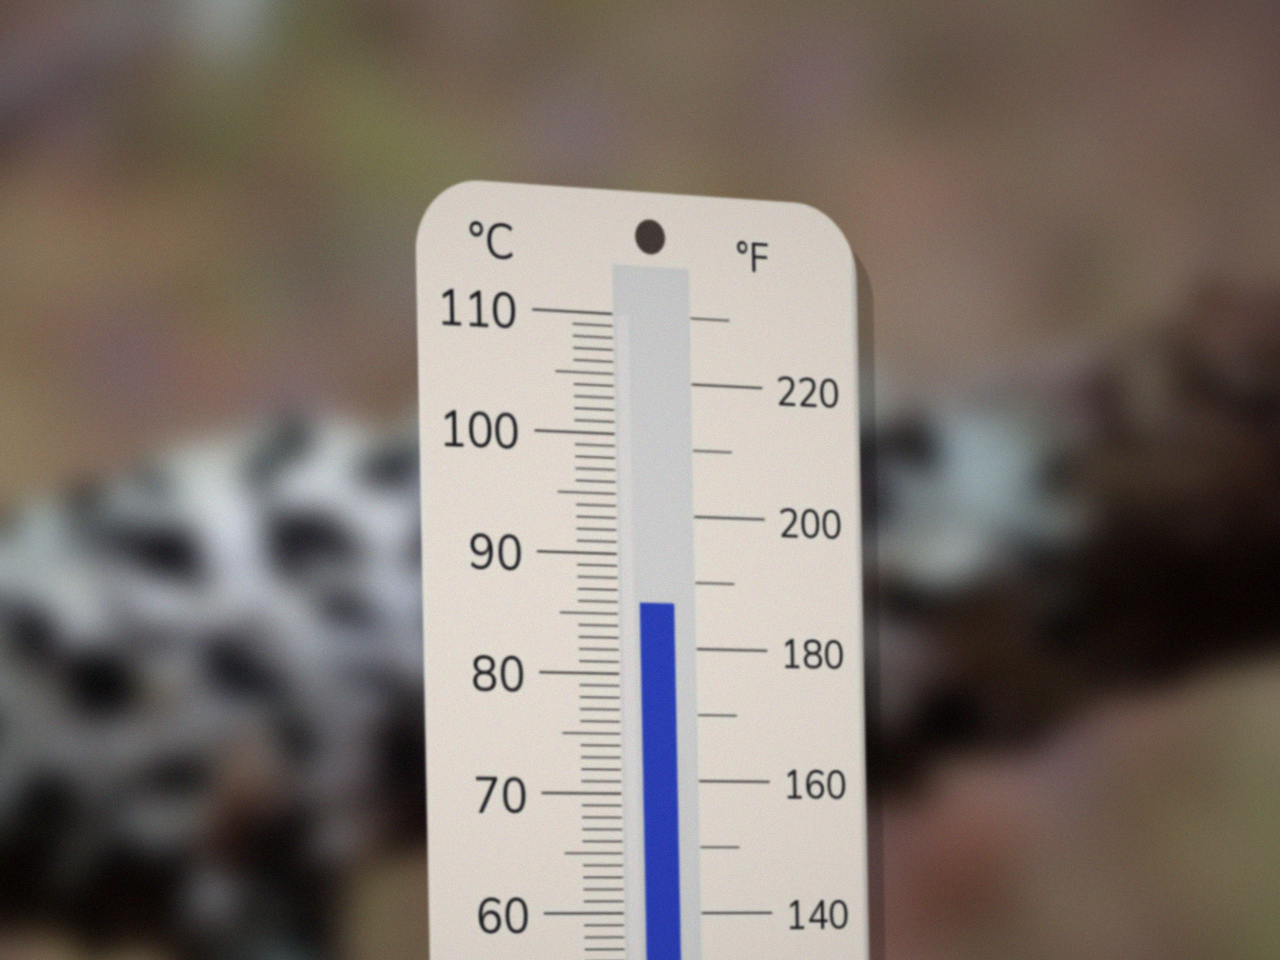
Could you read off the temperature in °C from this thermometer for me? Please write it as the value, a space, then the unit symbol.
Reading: 86 °C
